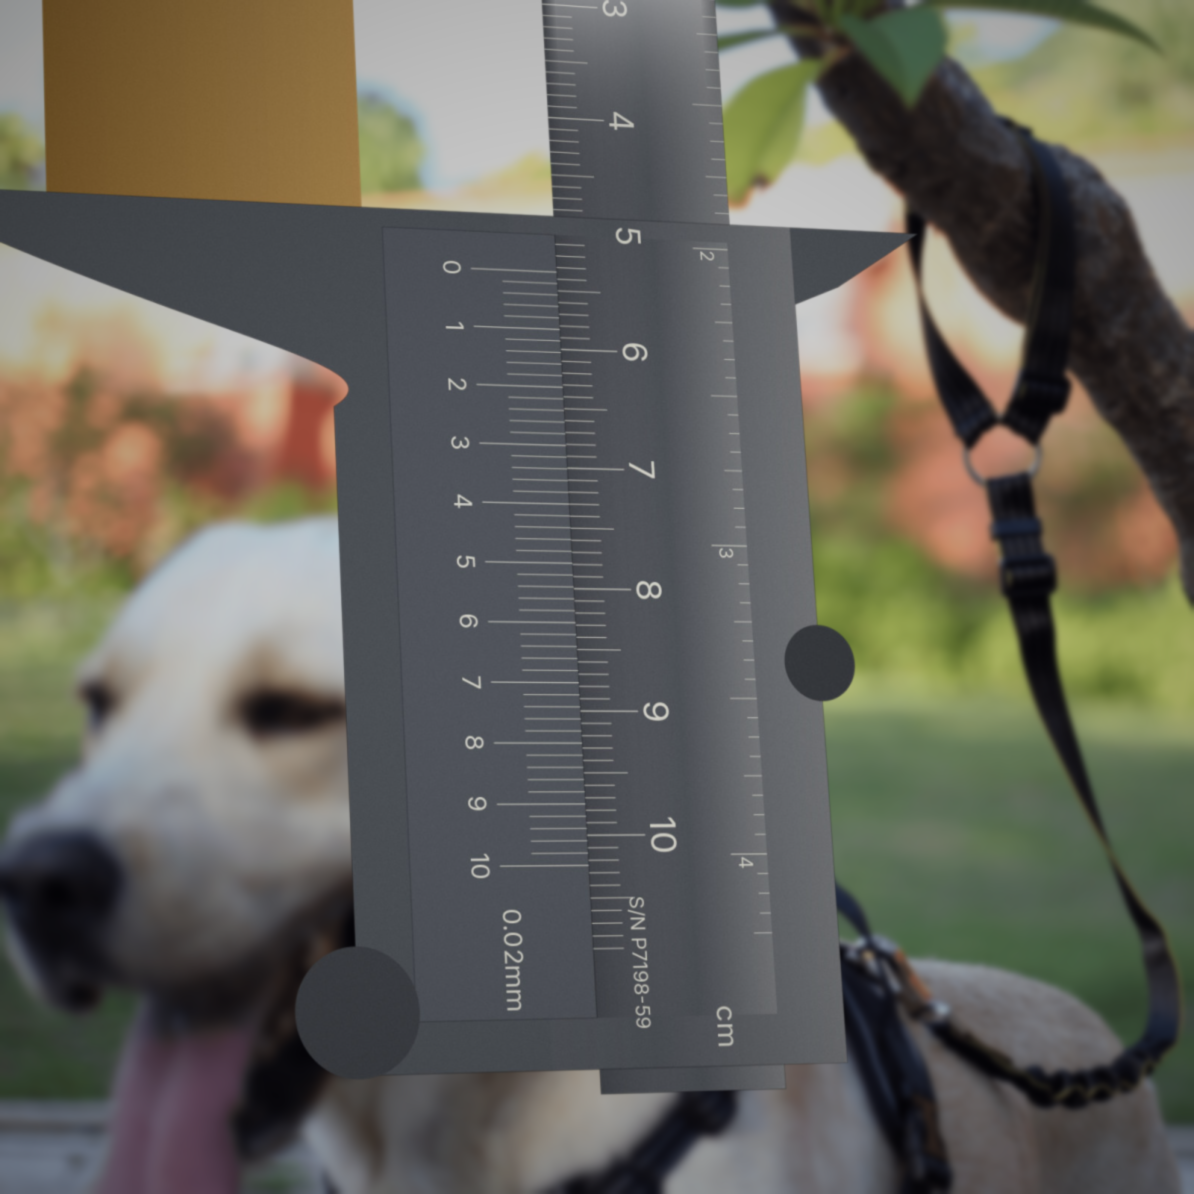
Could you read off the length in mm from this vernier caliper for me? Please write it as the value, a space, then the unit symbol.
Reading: 53.4 mm
